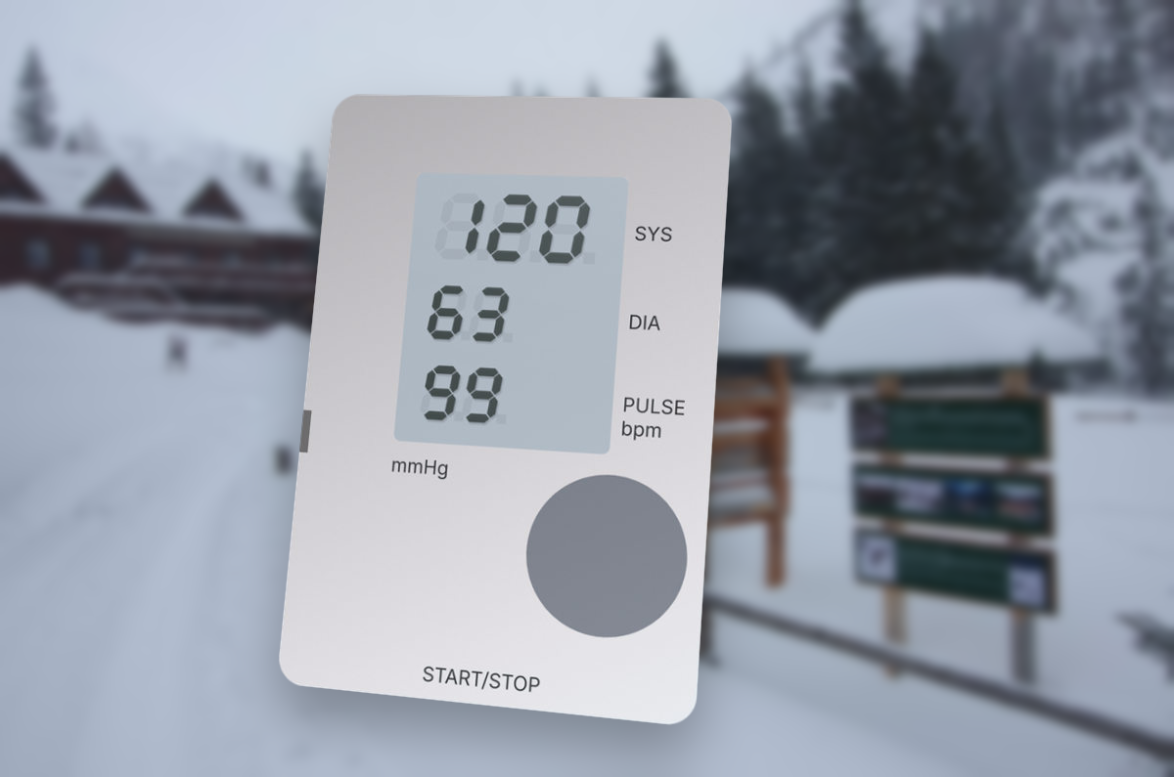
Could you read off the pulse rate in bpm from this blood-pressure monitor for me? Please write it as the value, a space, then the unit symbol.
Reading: 99 bpm
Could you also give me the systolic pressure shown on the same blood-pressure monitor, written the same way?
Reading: 120 mmHg
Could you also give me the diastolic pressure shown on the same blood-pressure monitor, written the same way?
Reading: 63 mmHg
